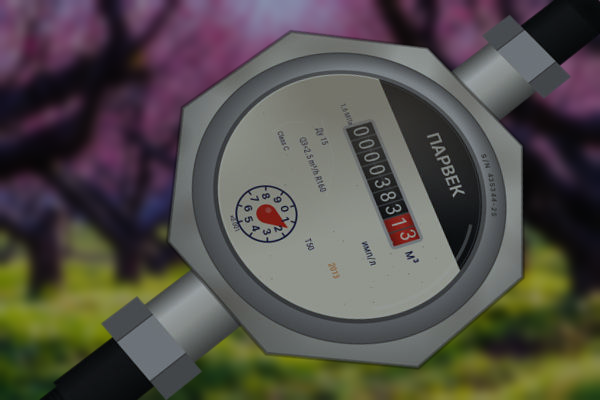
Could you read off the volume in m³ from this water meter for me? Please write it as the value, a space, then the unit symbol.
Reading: 383.131 m³
